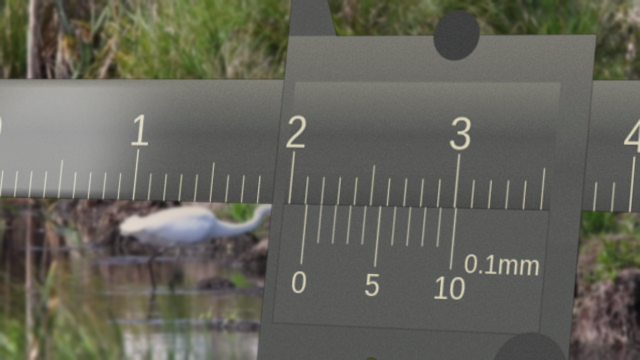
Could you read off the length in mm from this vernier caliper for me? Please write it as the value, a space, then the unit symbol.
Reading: 21.1 mm
